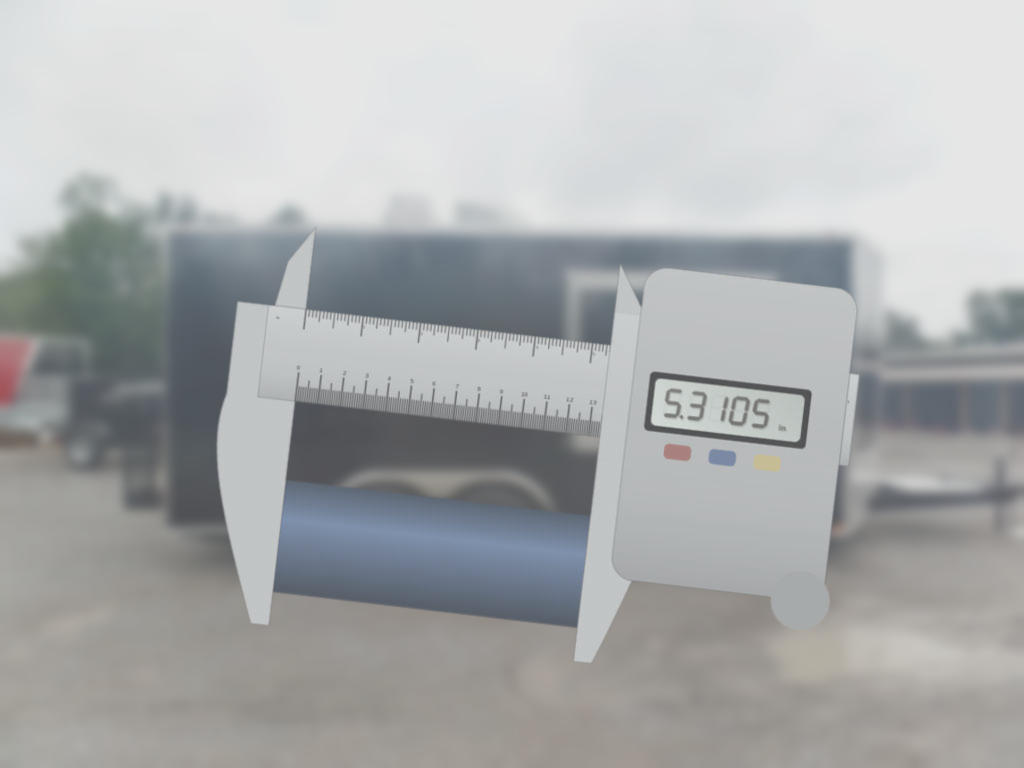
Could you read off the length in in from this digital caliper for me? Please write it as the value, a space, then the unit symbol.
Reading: 5.3105 in
